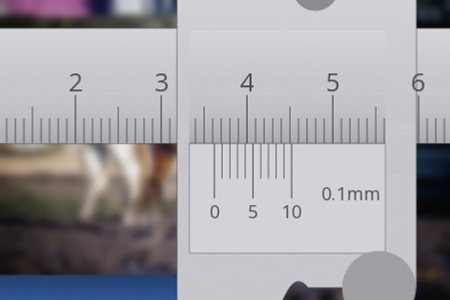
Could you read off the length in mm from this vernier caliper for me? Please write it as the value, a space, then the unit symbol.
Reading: 36.2 mm
